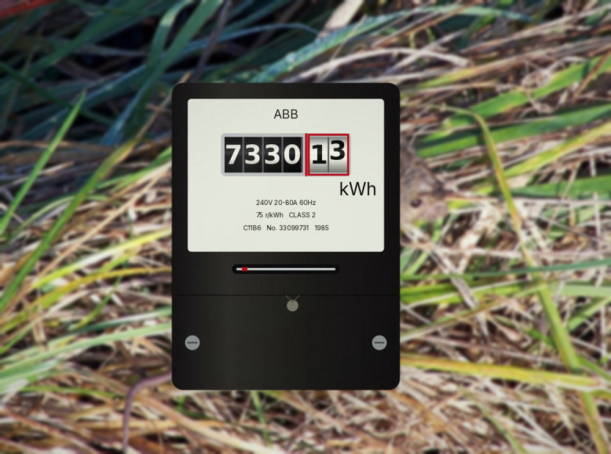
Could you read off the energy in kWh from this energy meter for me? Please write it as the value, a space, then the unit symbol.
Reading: 7330.13 kWh
